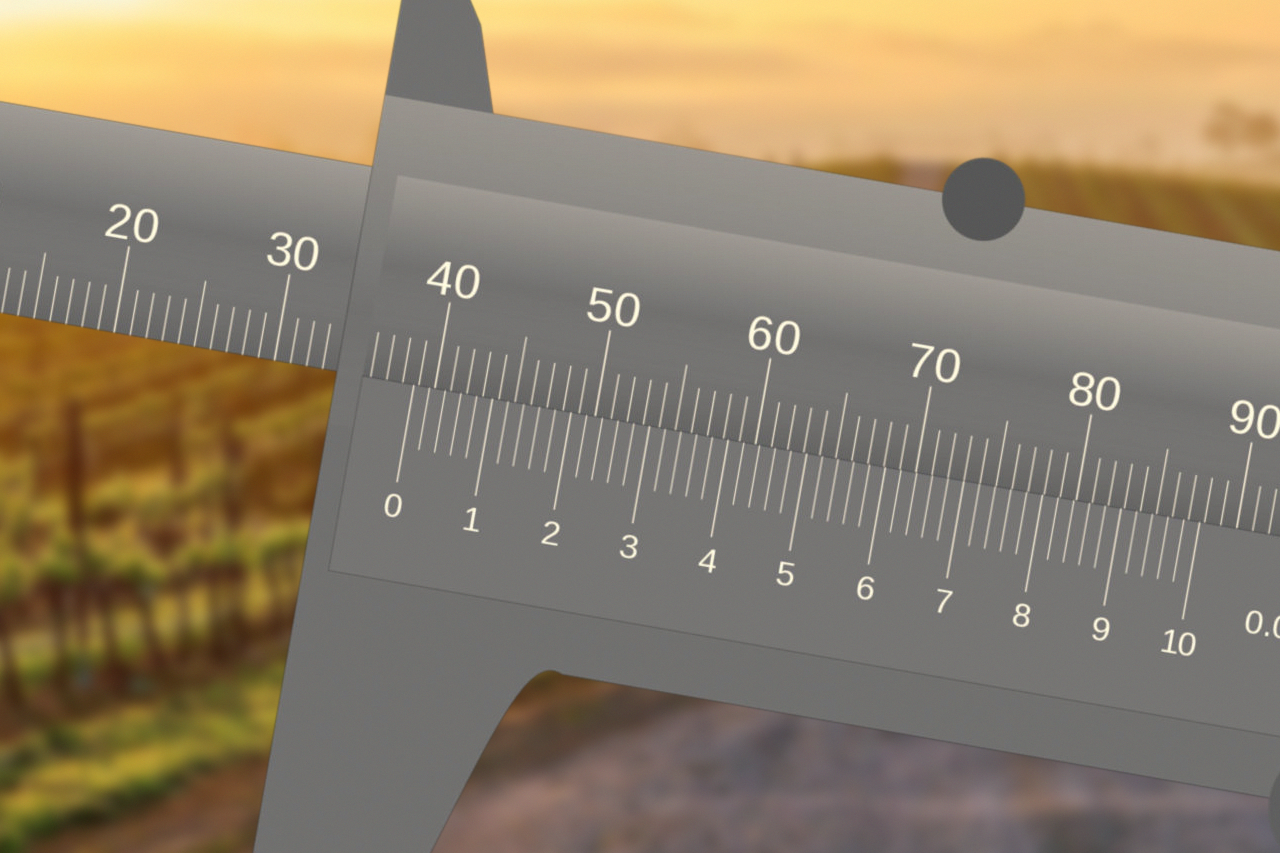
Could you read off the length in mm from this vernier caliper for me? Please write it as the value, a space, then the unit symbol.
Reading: 38.7 mm
